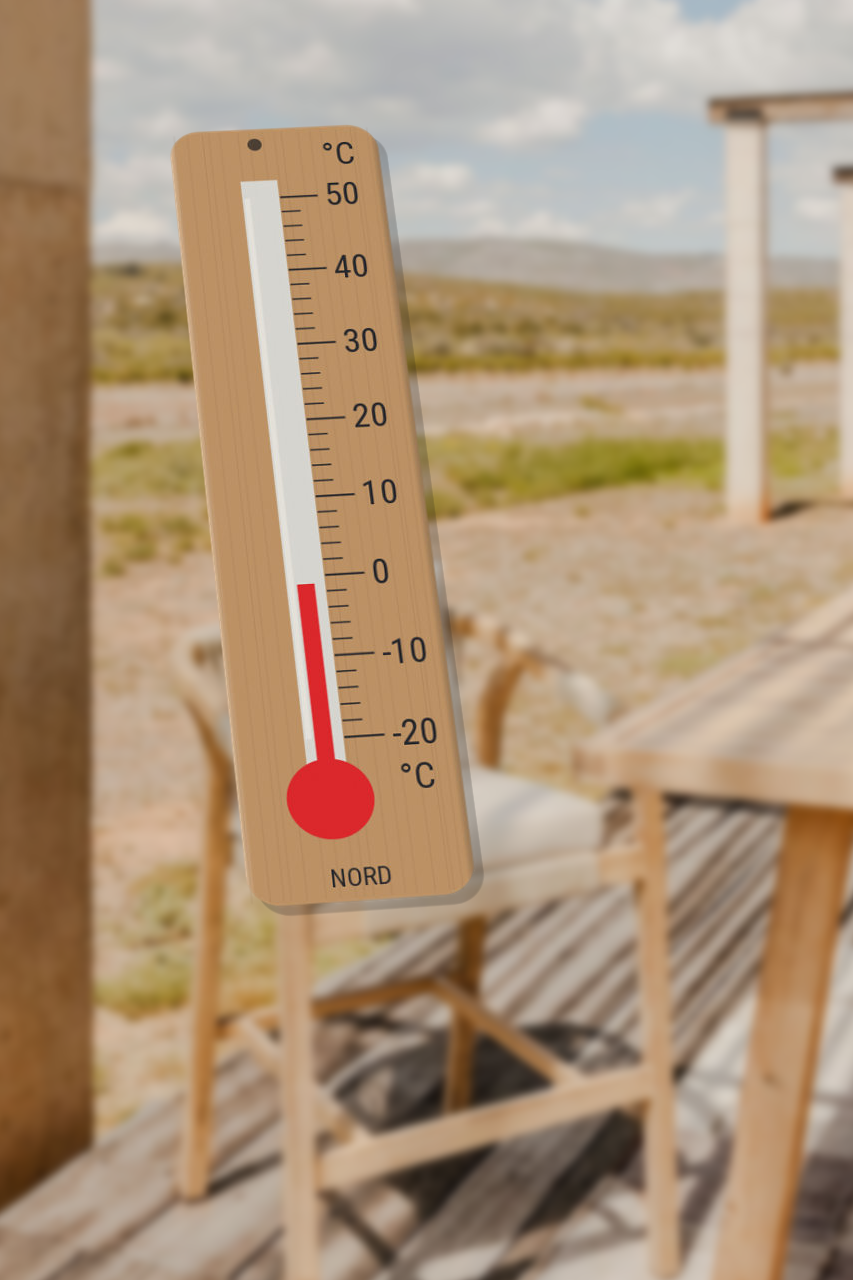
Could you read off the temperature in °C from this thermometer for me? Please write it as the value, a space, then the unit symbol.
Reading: -1 °C
